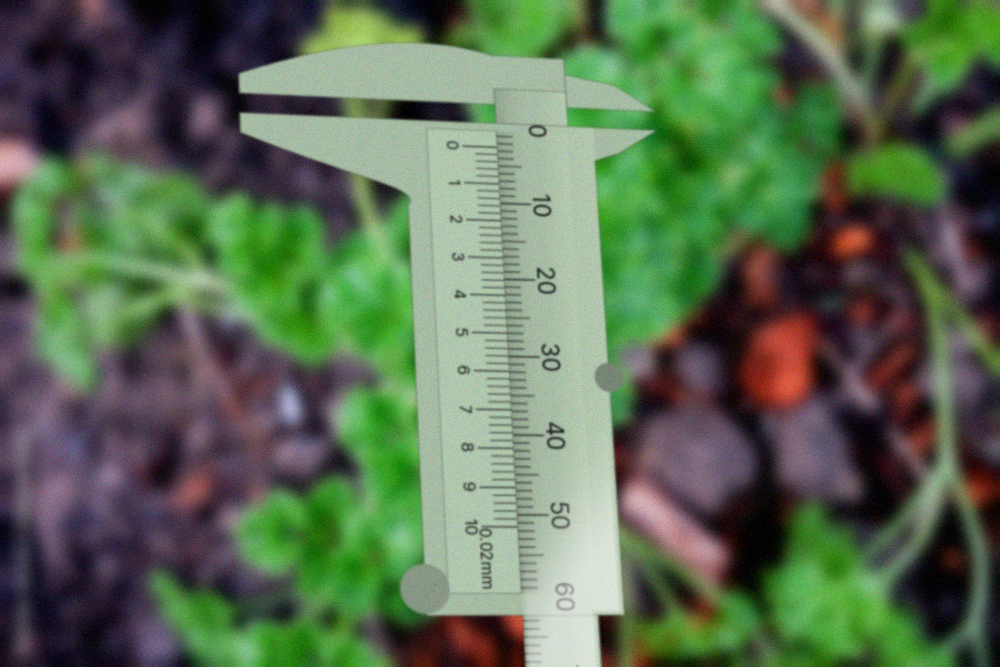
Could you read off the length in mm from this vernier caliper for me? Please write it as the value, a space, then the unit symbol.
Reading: 2.5 mm
